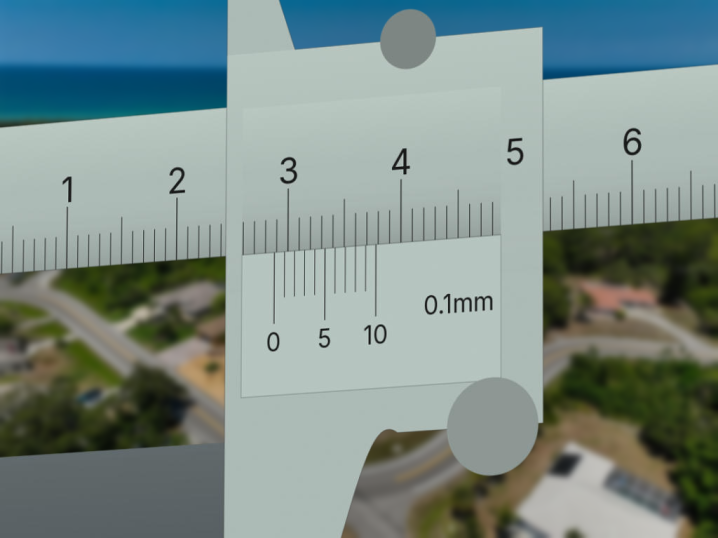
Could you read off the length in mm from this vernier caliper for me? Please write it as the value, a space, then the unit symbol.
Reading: 28.8 mm
